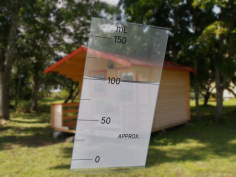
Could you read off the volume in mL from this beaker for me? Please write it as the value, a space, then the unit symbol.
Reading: 100 mL
